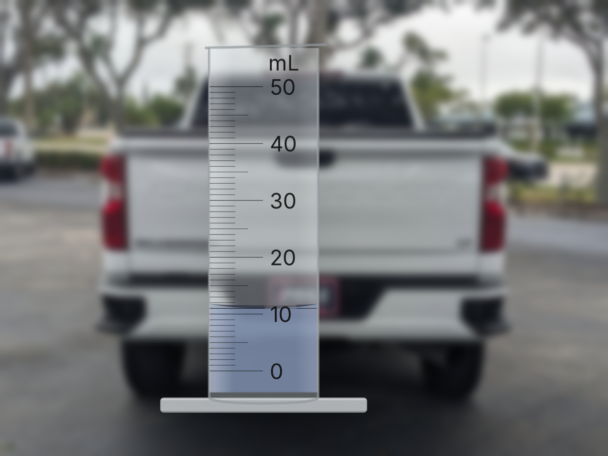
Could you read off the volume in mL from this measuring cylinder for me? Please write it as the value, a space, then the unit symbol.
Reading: 11 mL
